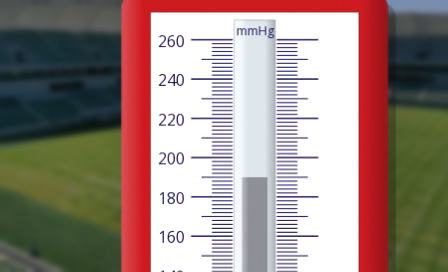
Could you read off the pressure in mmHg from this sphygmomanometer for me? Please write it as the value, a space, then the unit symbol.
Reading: 190 mmHg
